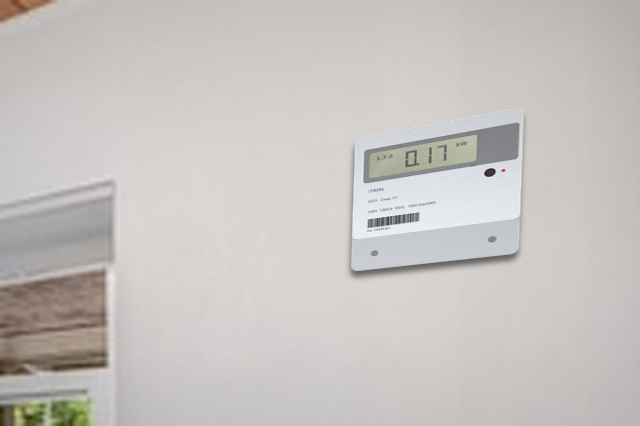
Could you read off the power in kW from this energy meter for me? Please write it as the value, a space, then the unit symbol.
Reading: 0.17 kW
